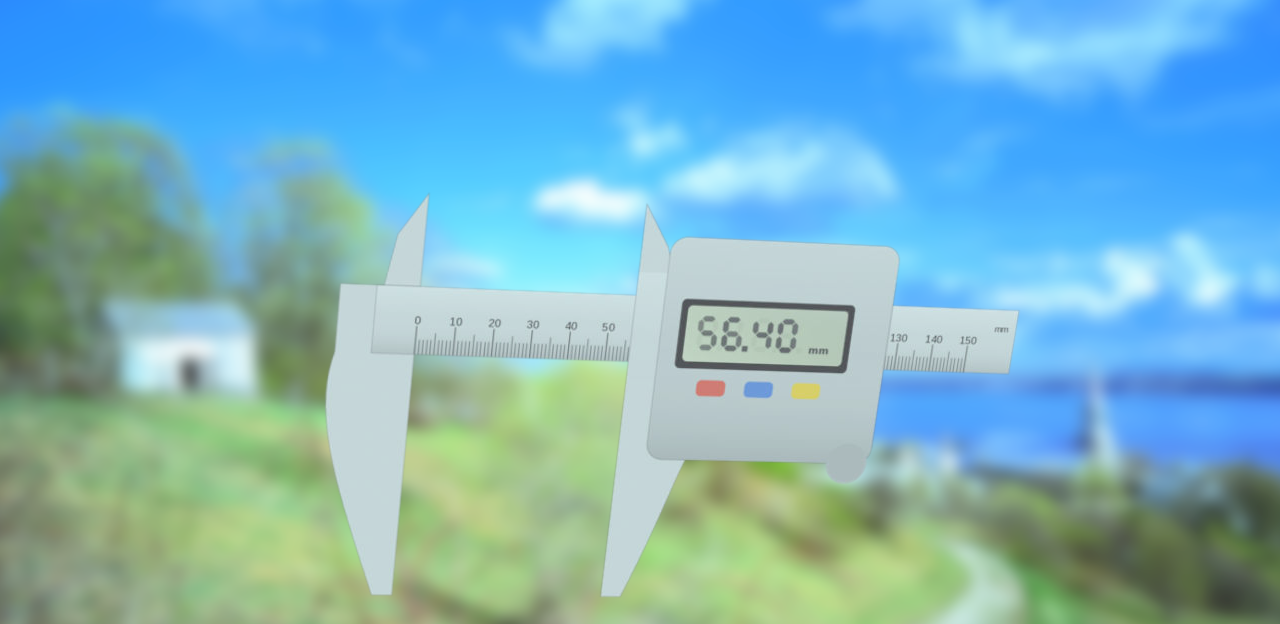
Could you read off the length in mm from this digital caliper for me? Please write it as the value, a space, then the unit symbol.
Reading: 56.40 mm
